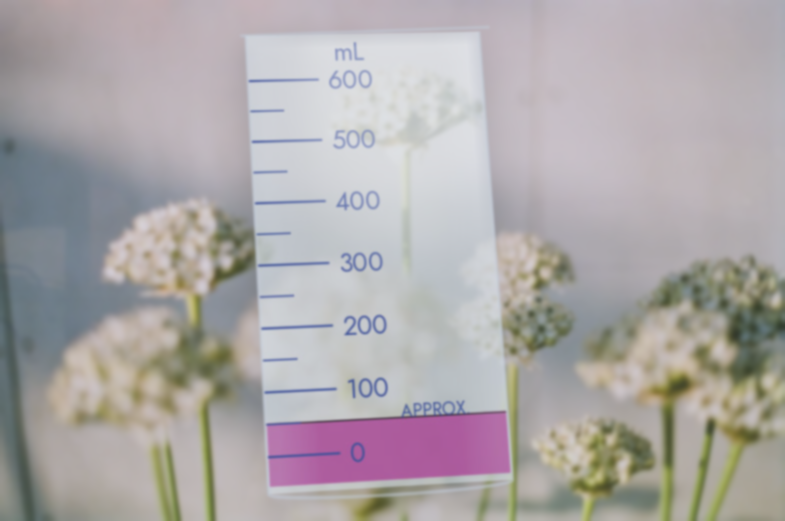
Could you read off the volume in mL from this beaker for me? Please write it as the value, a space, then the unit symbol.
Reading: 50 mL
